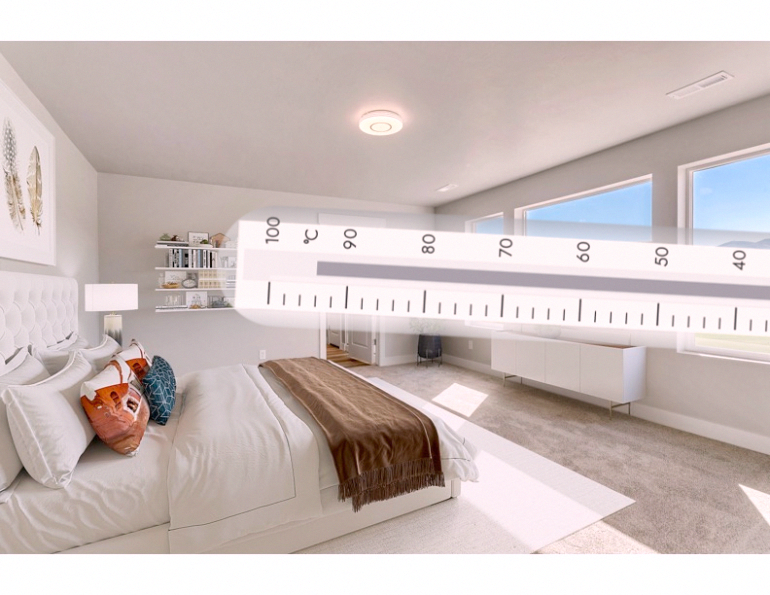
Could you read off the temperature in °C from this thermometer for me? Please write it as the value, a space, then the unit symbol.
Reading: 94 °C
